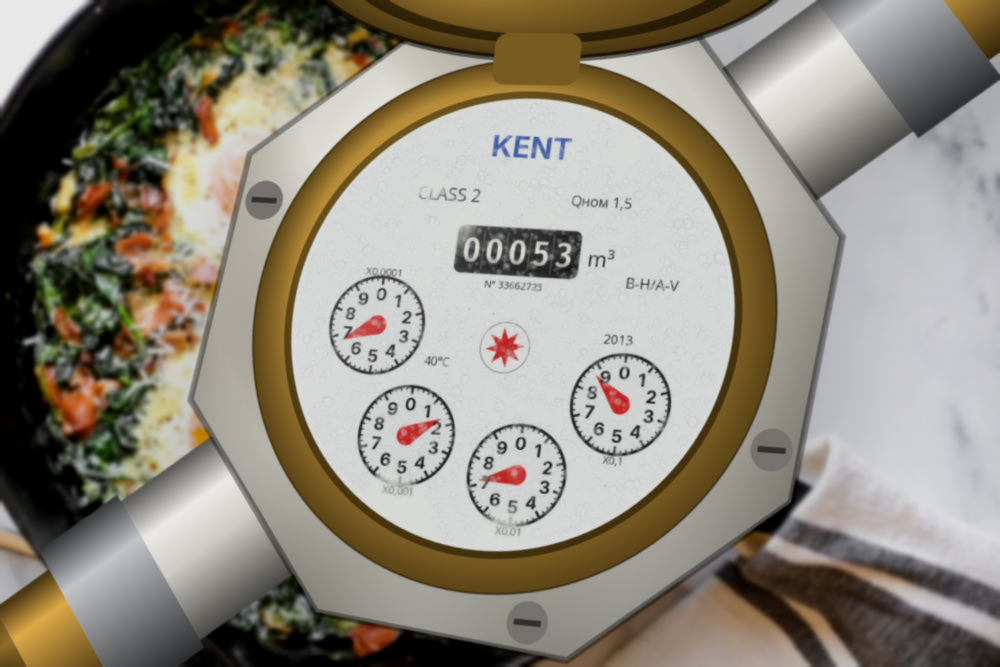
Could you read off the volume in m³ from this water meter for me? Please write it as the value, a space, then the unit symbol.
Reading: 53.8716 m³
